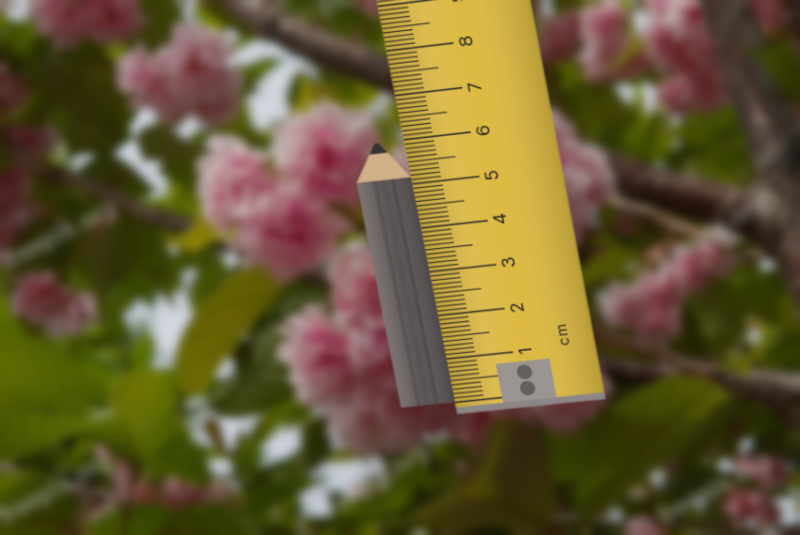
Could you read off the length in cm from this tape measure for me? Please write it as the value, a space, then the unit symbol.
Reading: 6 cm
